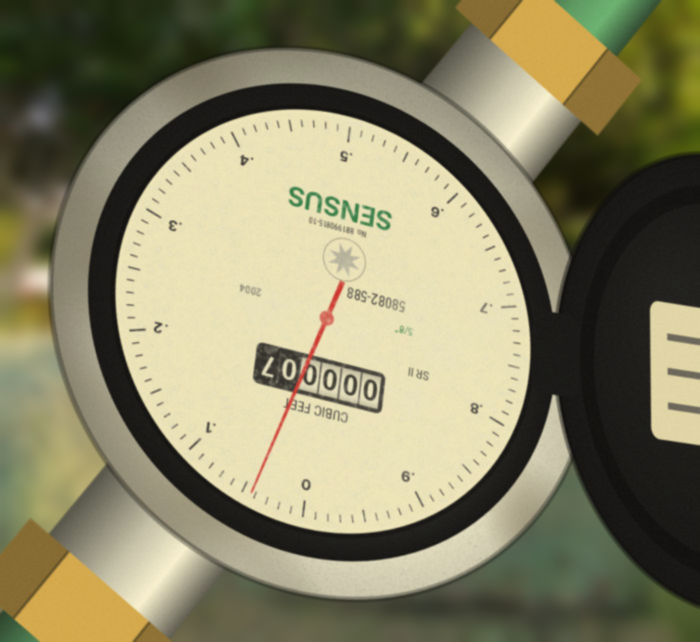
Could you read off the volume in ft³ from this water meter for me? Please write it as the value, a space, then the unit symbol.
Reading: 7.04 ft³
